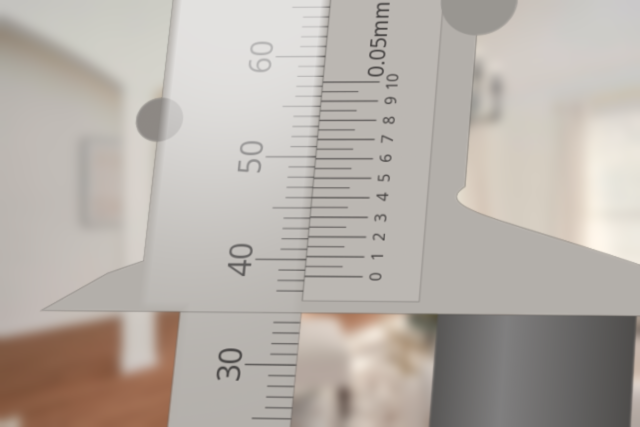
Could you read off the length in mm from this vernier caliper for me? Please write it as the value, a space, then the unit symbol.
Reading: 38.4 mm
